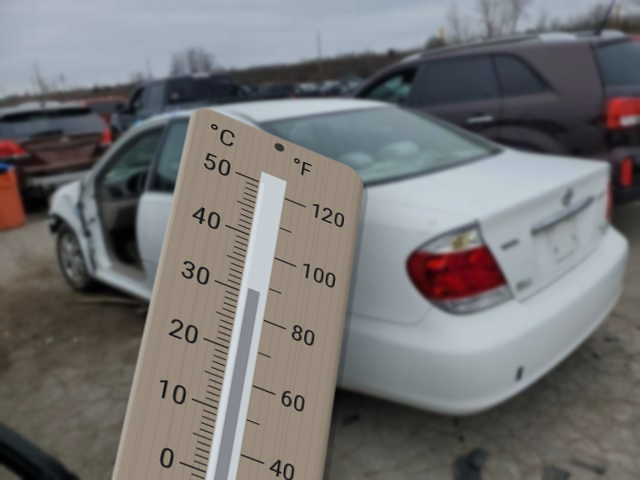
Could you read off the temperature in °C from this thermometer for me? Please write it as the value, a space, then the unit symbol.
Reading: 31 °C
